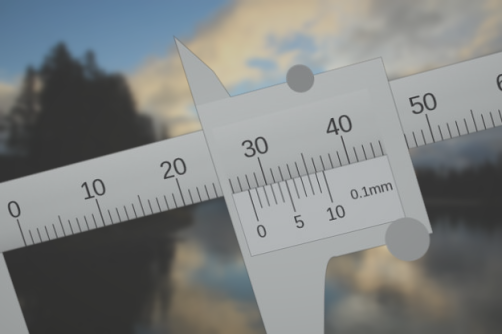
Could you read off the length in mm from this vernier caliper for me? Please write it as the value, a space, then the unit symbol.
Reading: 27.8 mm
